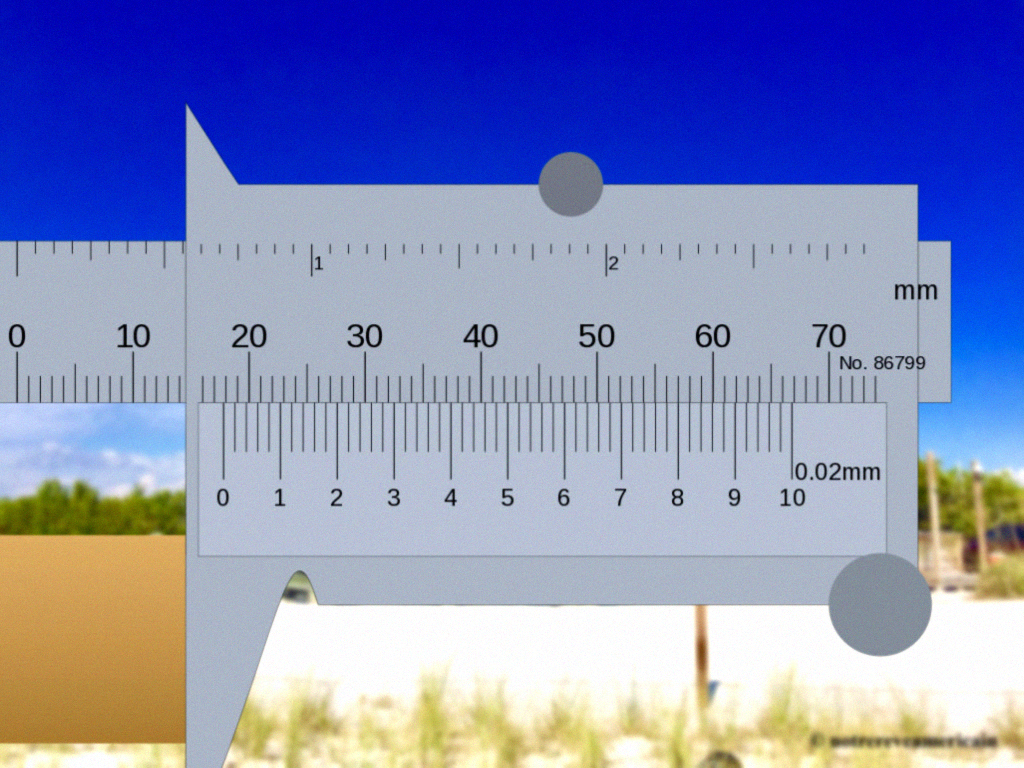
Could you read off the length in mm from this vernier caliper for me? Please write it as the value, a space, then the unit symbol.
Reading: 17.8 mm
